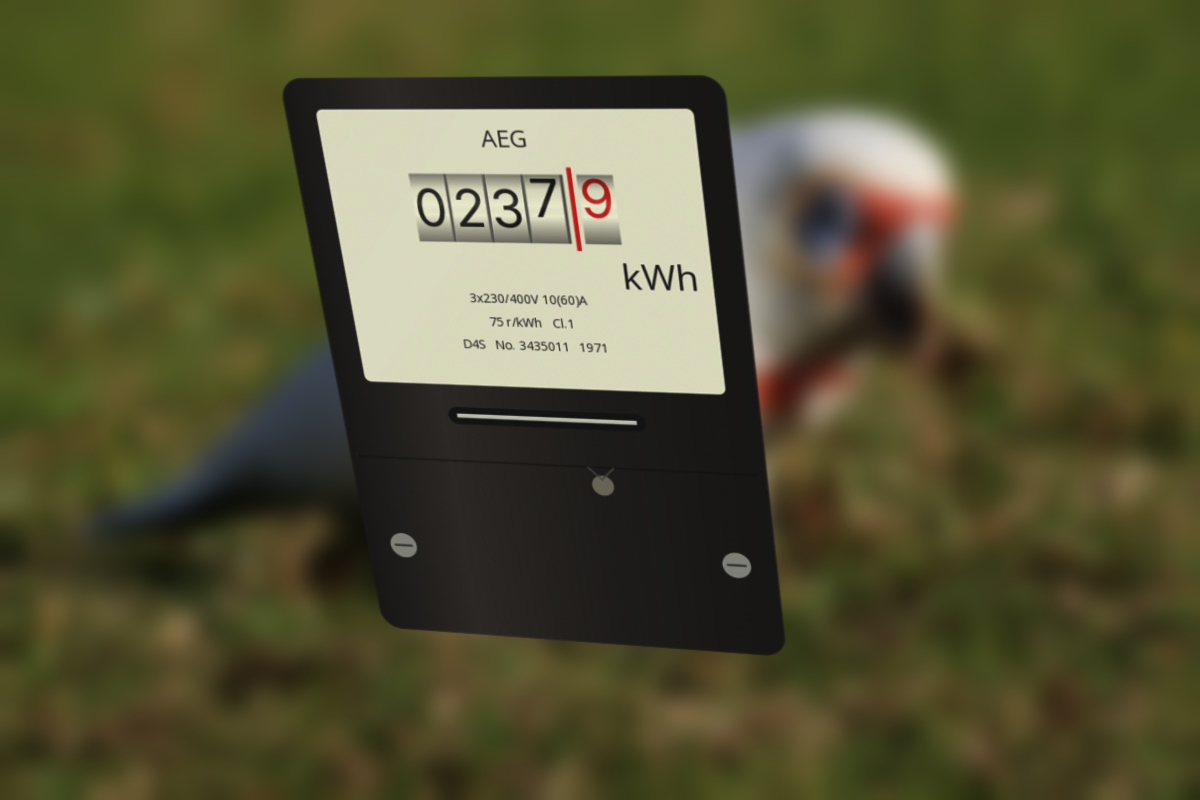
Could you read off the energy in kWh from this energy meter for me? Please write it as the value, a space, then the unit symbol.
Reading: 237.9 kWh
